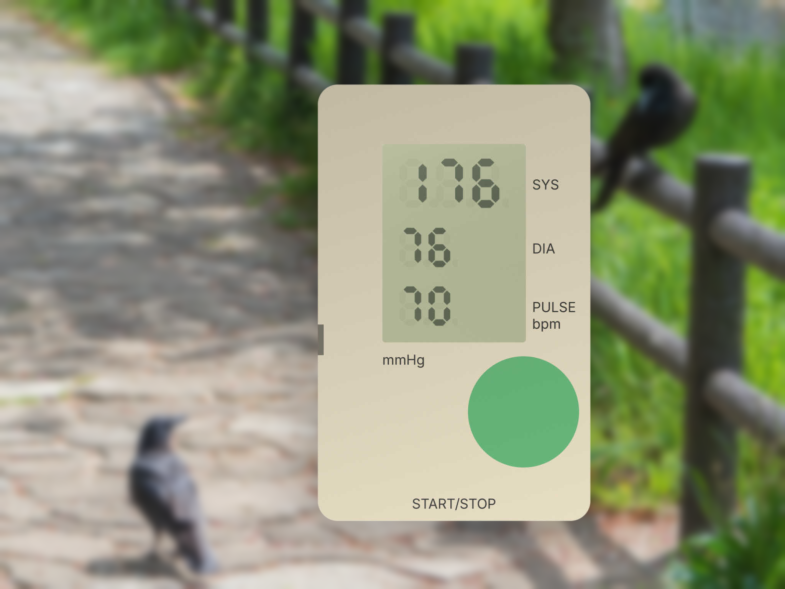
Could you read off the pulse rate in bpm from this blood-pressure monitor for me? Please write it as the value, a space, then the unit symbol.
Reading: 70 bpm
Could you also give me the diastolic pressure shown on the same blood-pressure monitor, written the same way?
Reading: 76 mmHg
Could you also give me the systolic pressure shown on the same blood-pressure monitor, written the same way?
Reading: 176 mmHg
